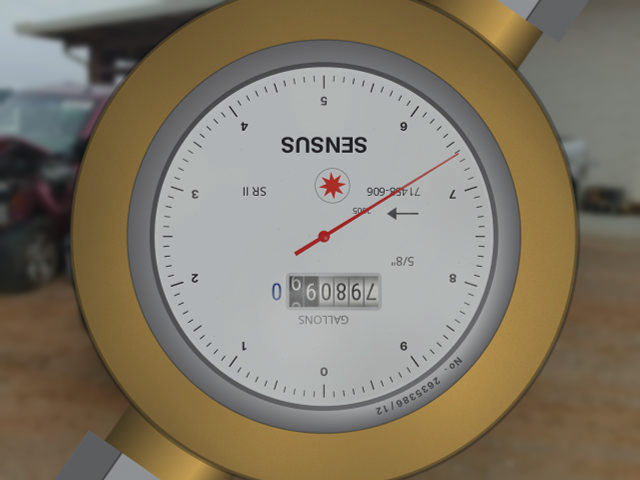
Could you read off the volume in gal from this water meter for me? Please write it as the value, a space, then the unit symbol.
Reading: 7980986.6 gal
